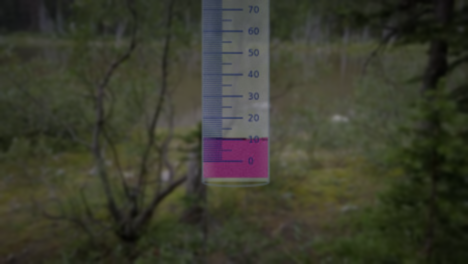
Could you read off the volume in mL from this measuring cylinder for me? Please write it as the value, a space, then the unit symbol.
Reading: 10 mL
